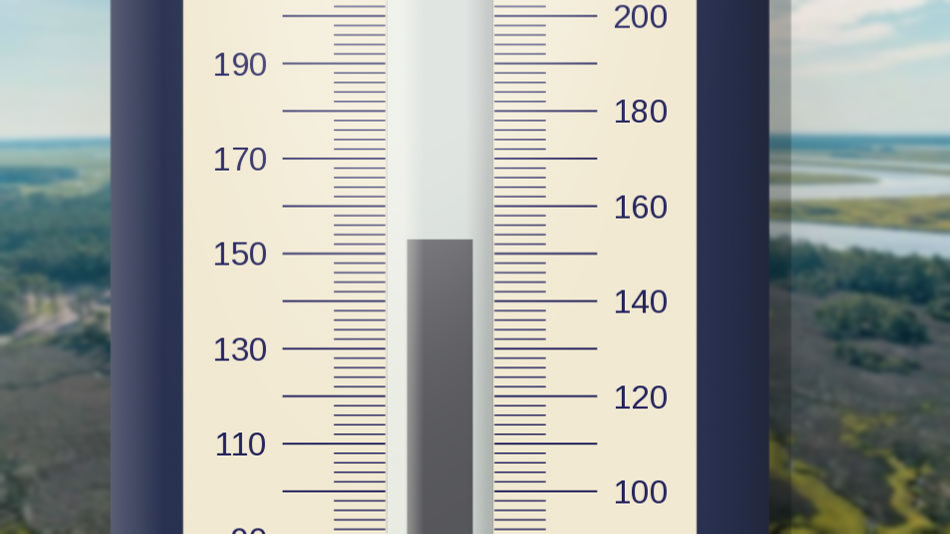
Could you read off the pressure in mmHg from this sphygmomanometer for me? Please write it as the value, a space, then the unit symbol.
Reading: 153 mmHg
